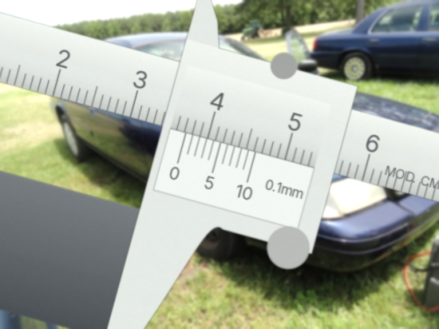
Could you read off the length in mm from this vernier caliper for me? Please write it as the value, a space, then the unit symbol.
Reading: 37.2 mm
